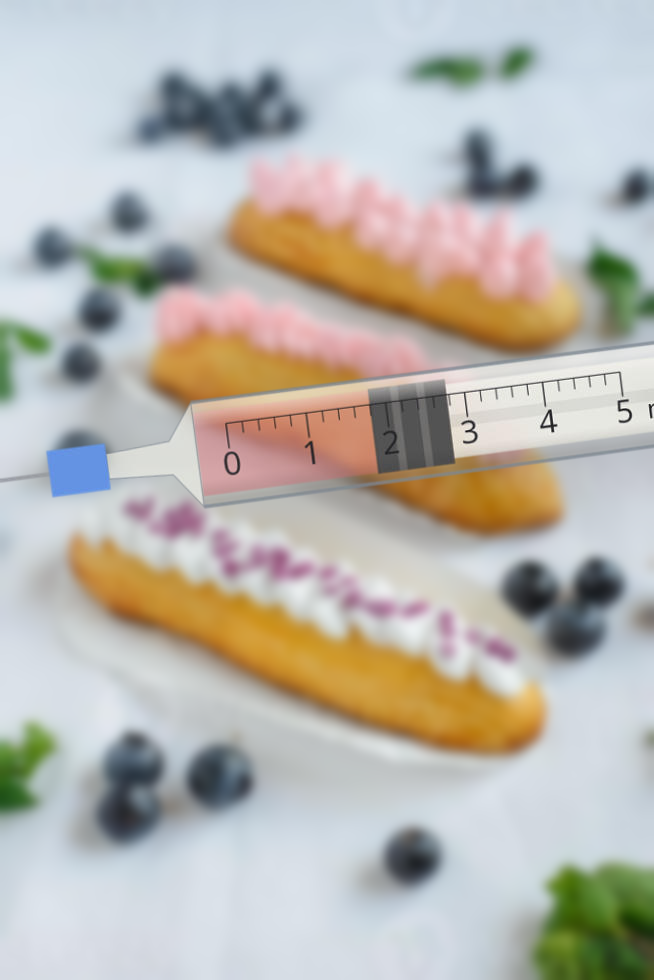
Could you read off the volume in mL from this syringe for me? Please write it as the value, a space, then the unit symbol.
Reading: 1.8 mL
